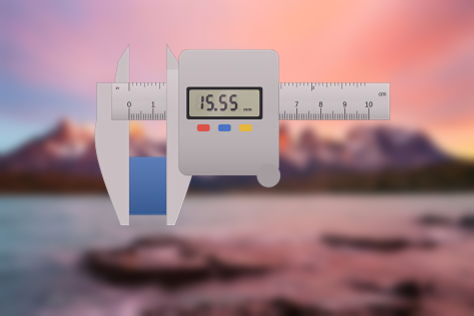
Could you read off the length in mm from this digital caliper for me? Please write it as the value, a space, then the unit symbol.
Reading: 15.55 mm
